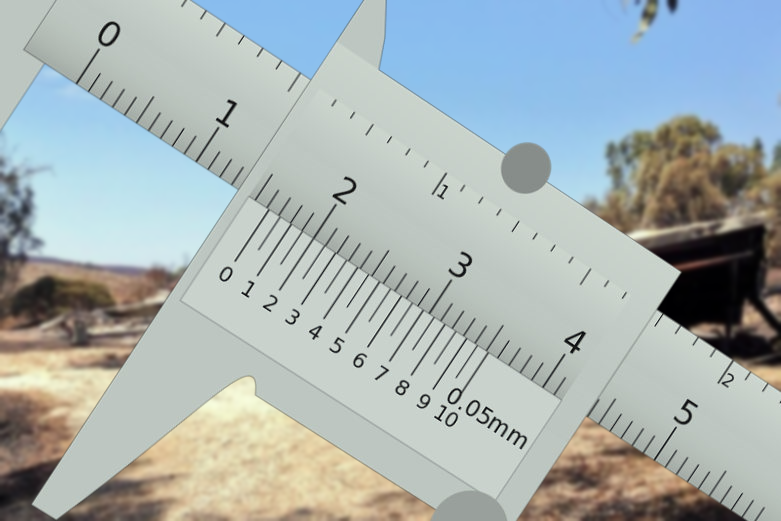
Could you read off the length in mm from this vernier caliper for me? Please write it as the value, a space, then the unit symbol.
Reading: 16.2 mm
